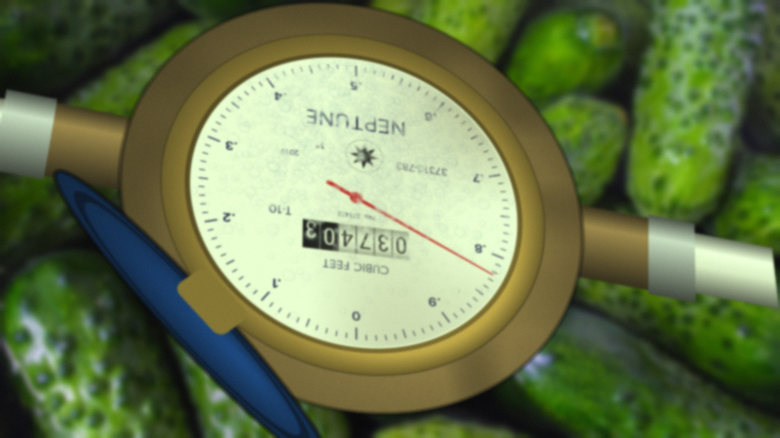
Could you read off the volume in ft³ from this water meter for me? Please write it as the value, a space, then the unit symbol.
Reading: 37402.82 ft³
